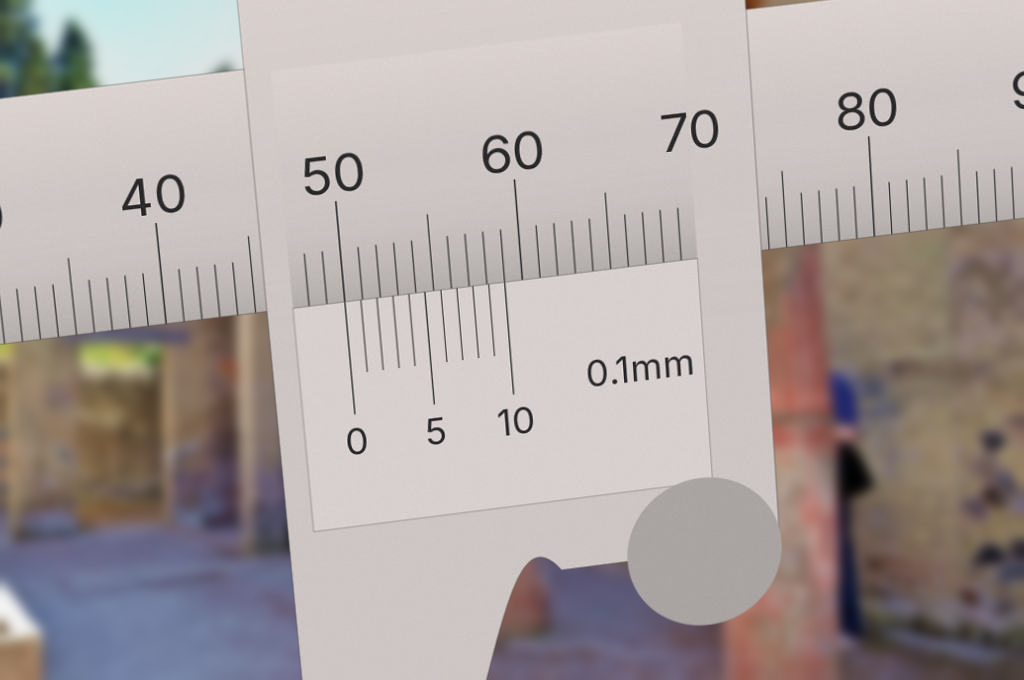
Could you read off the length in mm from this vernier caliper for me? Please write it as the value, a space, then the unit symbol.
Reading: 50.0 mm
